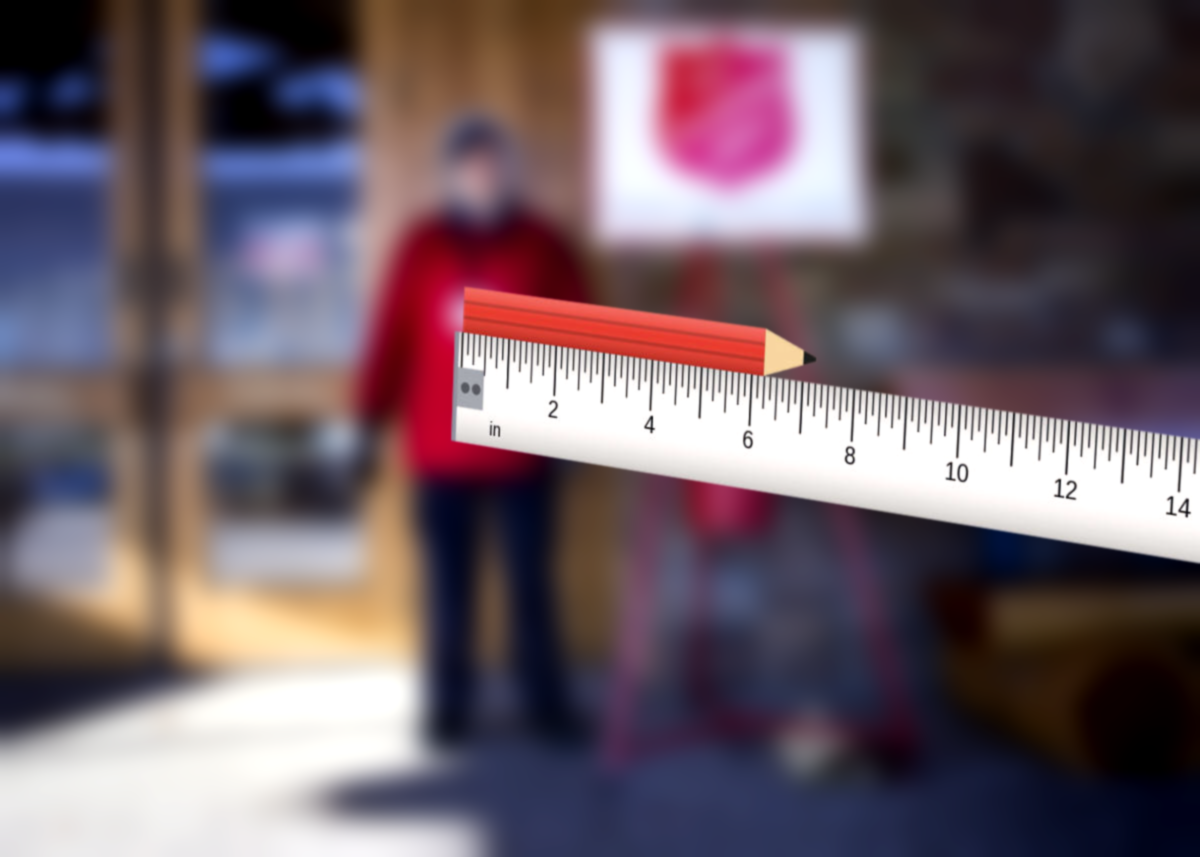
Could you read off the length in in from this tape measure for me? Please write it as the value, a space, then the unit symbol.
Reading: 7.25 in
